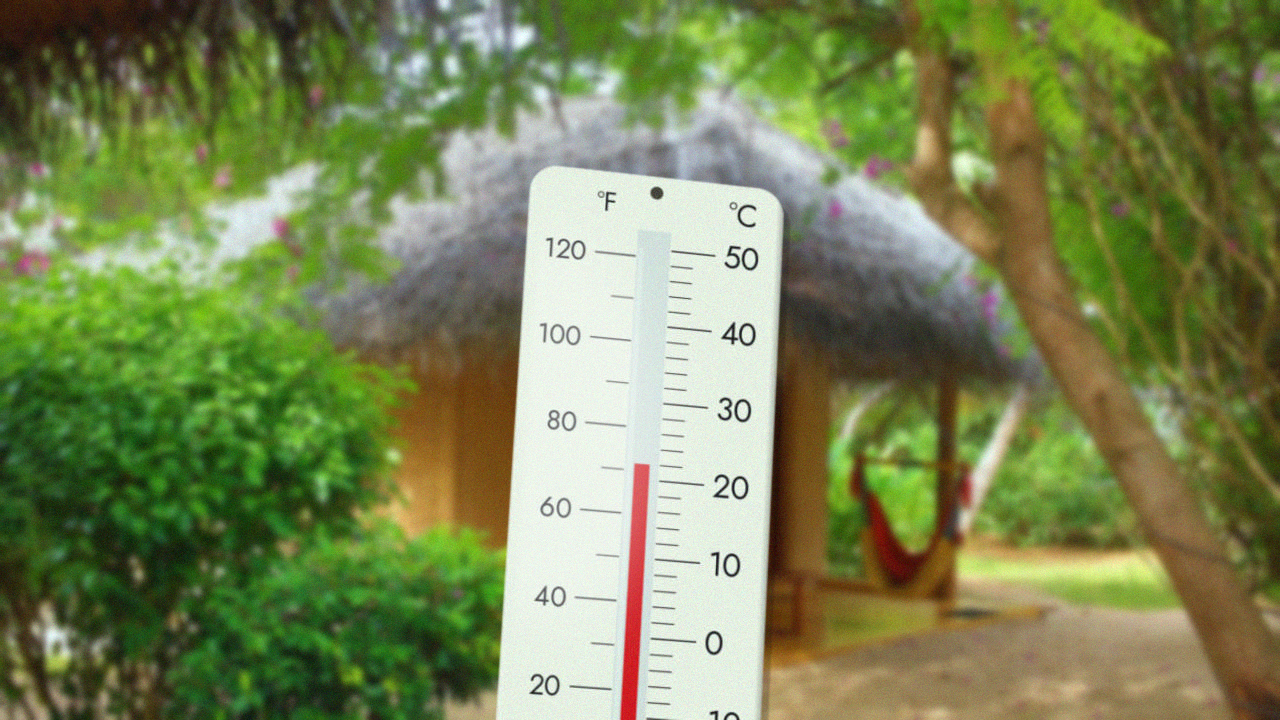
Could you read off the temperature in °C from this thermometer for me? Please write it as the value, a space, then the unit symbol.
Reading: 22 °C
